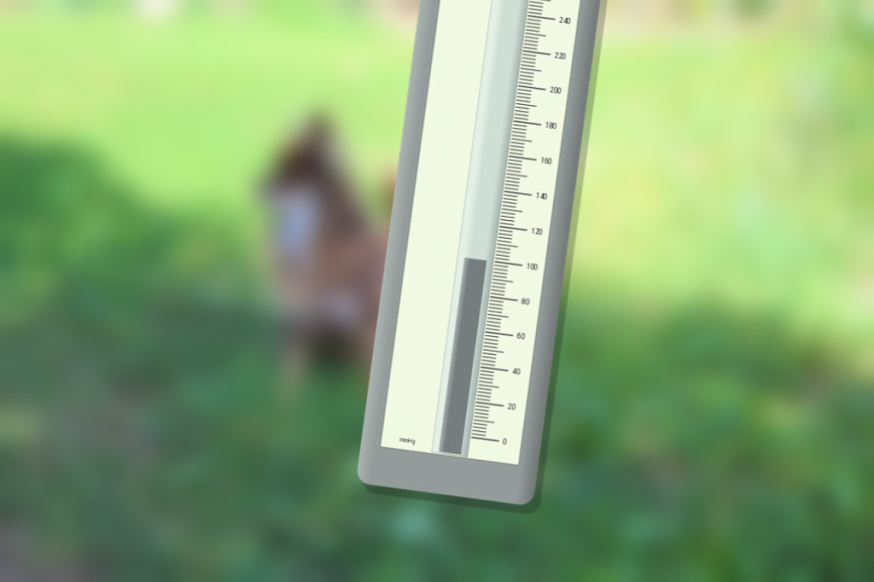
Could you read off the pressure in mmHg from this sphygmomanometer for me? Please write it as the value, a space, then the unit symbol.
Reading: 100 mmHg
